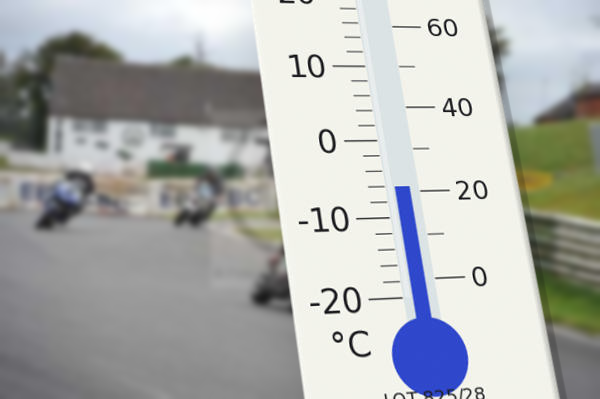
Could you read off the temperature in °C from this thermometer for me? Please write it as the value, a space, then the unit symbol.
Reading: -6 °C
